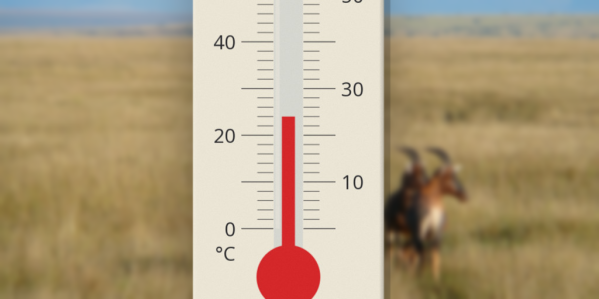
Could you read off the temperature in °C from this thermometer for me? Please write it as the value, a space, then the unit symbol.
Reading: 24 °C
